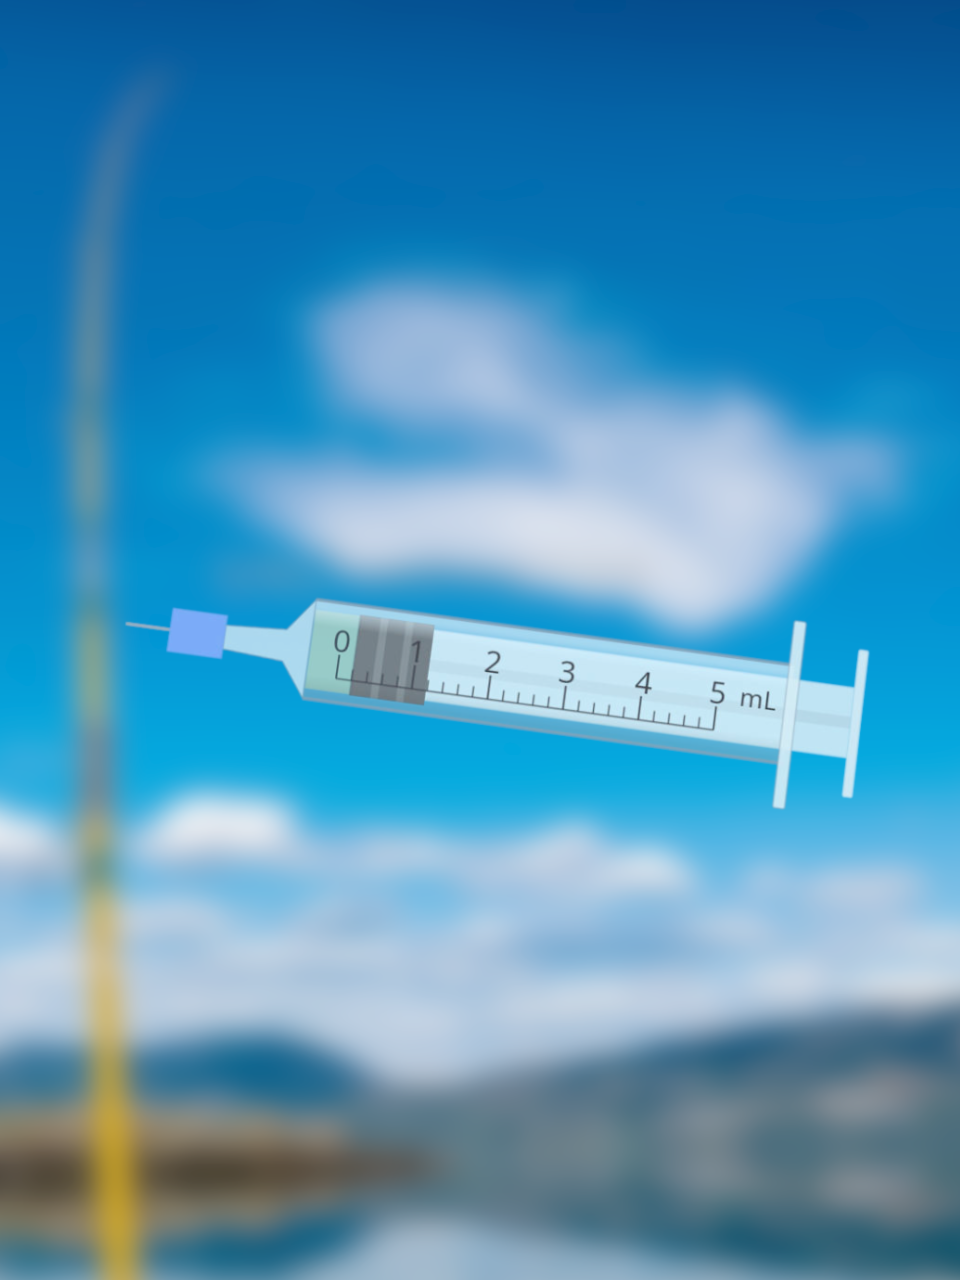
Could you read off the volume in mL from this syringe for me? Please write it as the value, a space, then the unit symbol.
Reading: 0.2 mL
